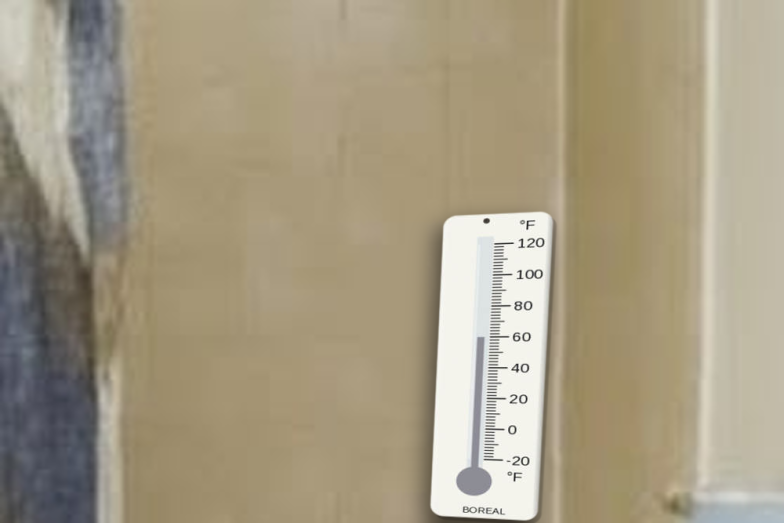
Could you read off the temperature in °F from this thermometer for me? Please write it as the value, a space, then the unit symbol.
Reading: 60 °F
